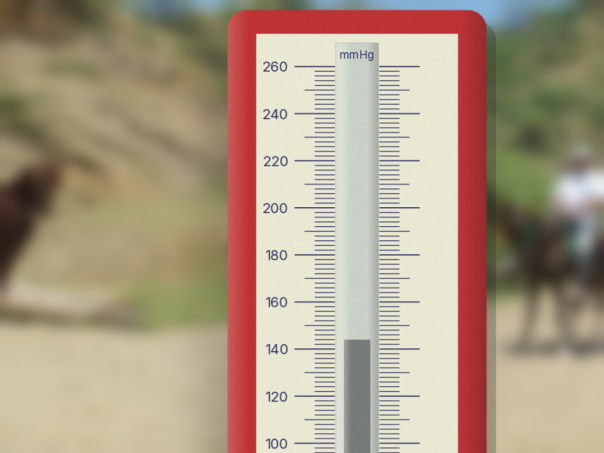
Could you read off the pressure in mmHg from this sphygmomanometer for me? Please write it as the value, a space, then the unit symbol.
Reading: 144 mmHg
